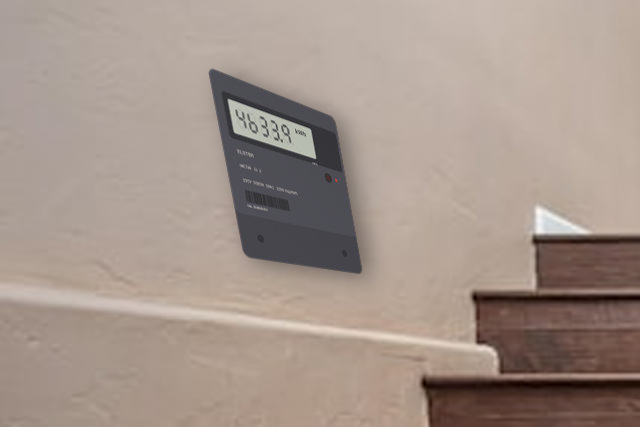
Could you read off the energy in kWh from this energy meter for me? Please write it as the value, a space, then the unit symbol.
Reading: 4633.9 kWh
